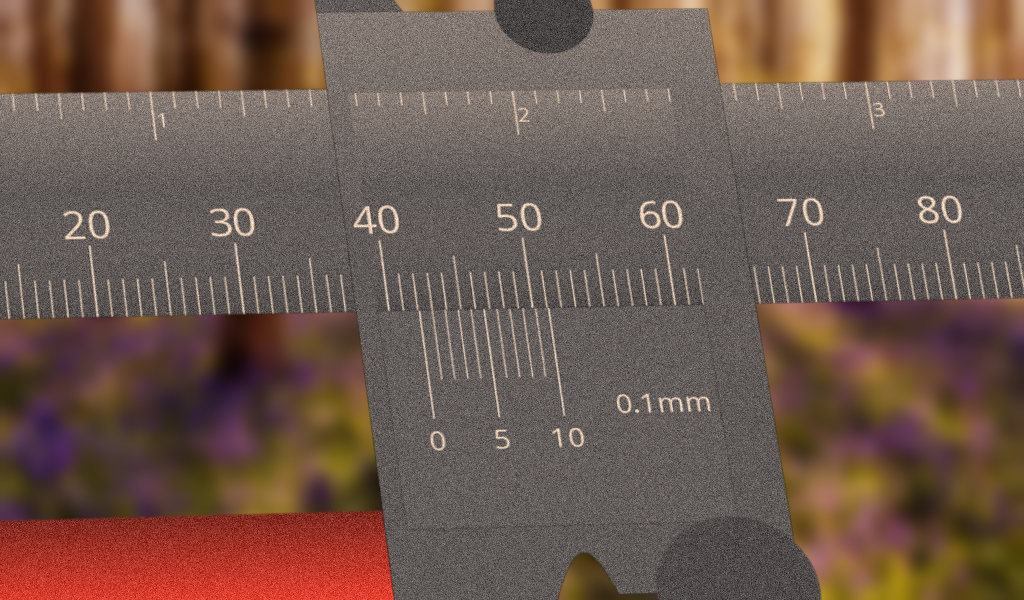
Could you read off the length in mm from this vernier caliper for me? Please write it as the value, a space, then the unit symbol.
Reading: 42.1 mm
